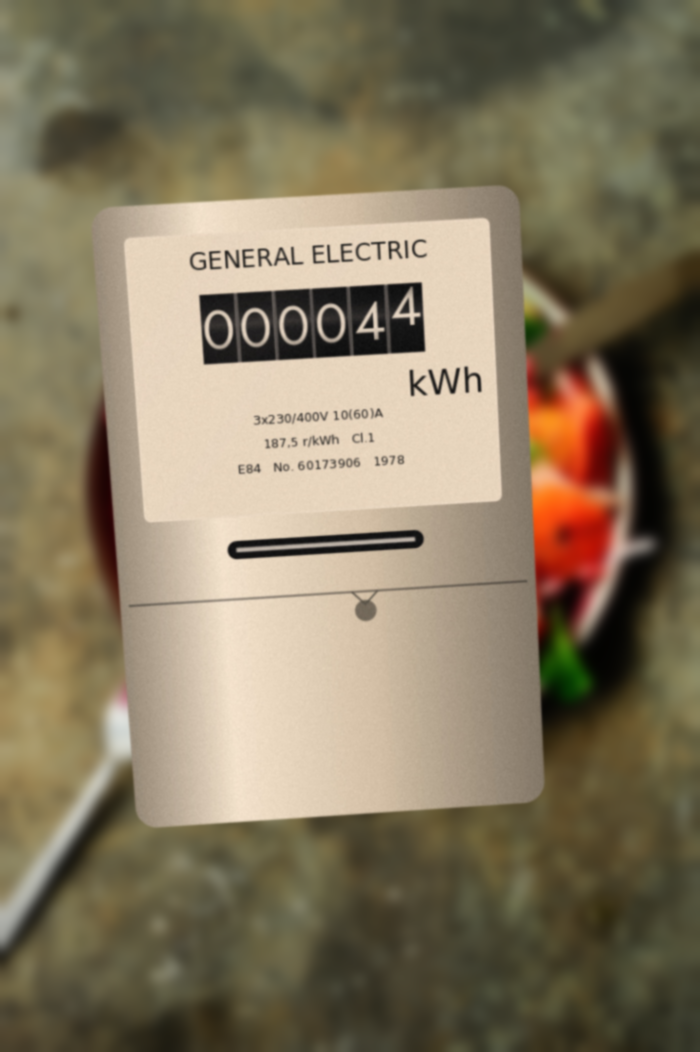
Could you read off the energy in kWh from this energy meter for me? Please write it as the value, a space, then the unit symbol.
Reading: 44 kWh
